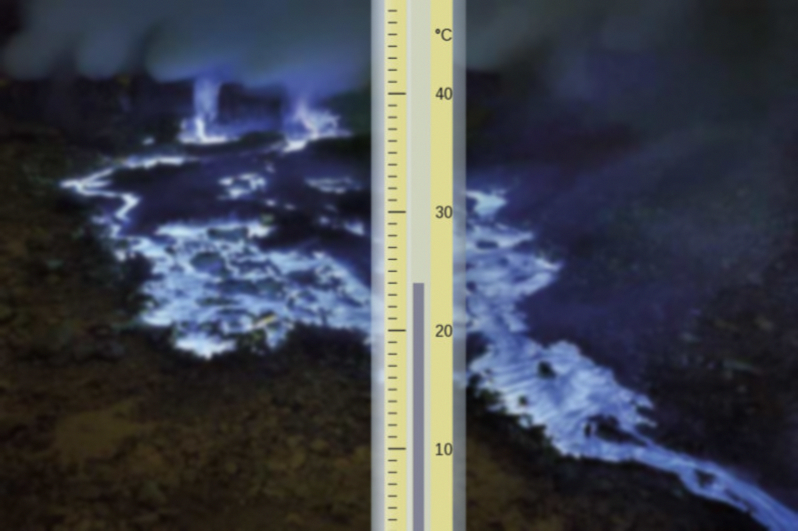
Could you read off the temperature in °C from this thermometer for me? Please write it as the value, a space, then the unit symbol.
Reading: 24 °C
